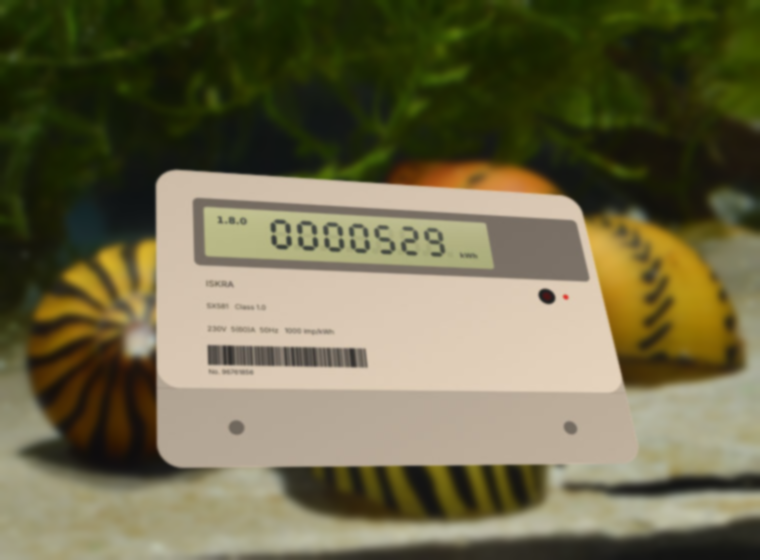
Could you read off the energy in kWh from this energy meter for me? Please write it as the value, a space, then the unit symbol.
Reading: 529 kWh
